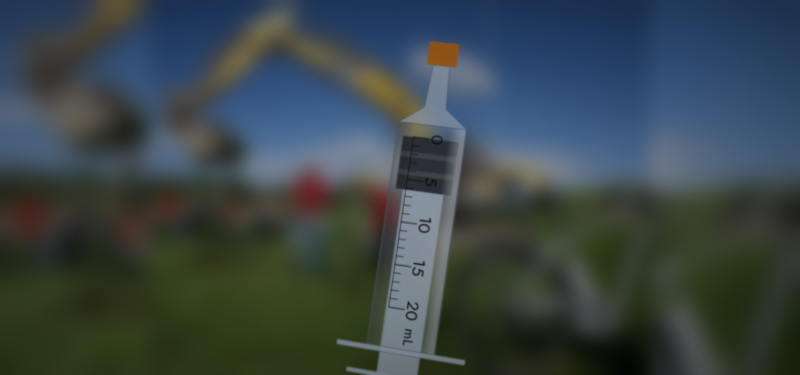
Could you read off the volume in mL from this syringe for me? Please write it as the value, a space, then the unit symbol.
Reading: 0 mL
